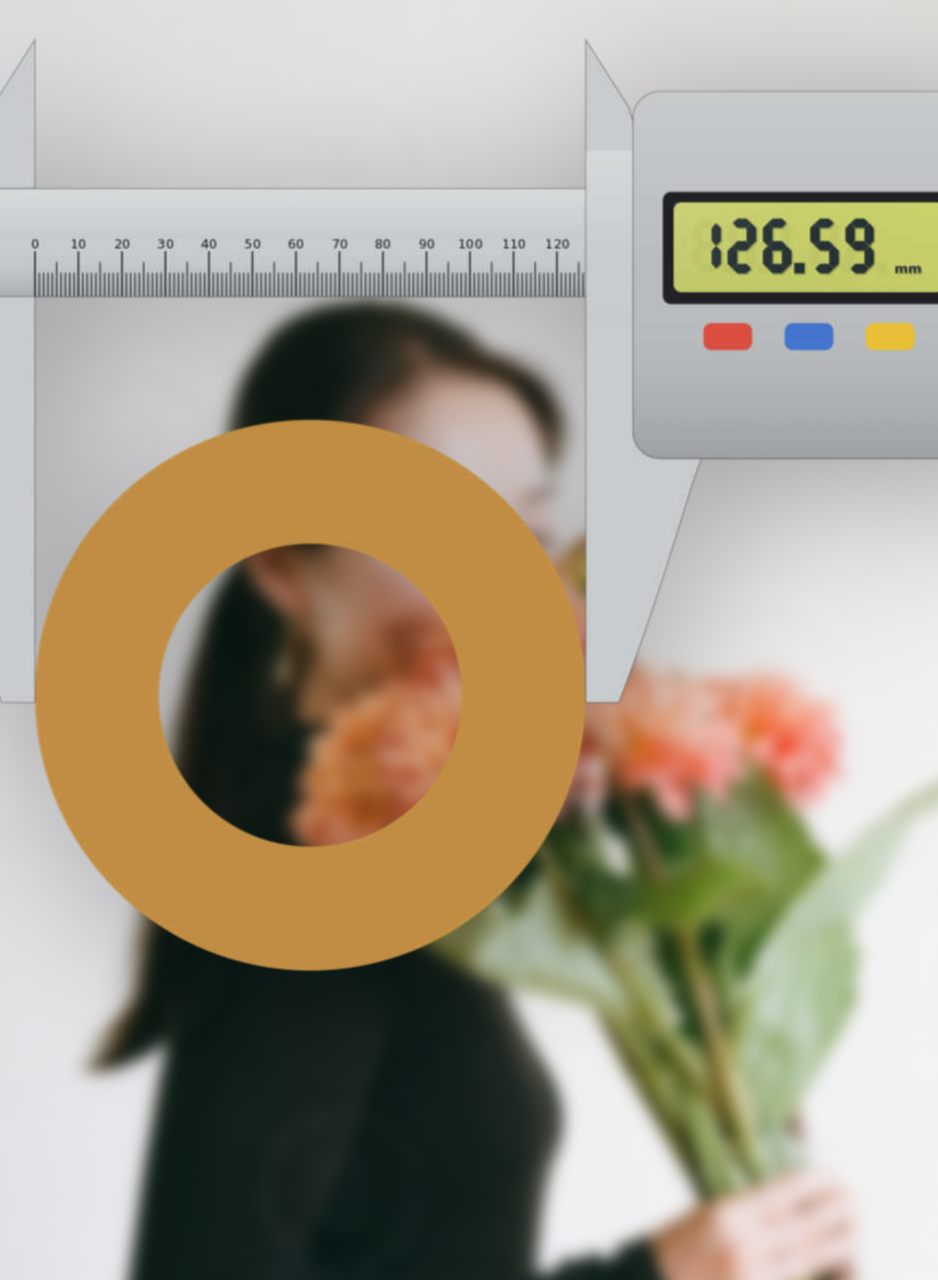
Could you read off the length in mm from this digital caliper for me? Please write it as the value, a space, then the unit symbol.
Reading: 126.59 mm
